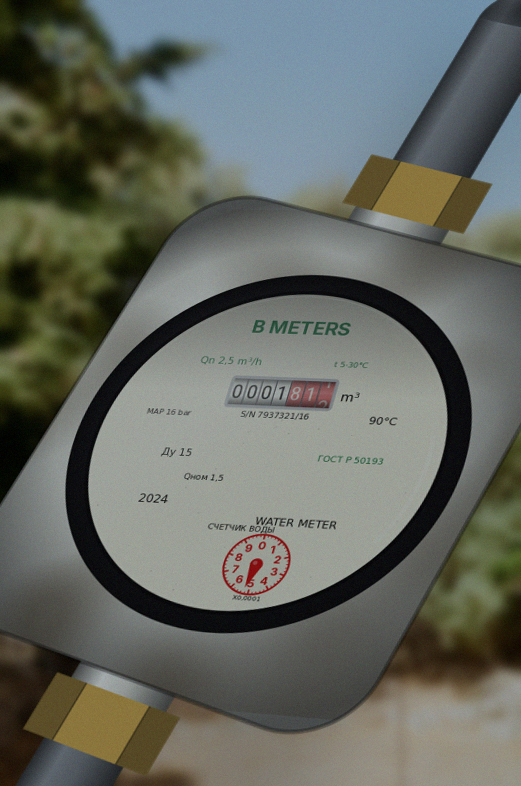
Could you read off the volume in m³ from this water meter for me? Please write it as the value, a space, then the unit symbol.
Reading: 1.8115 m³
